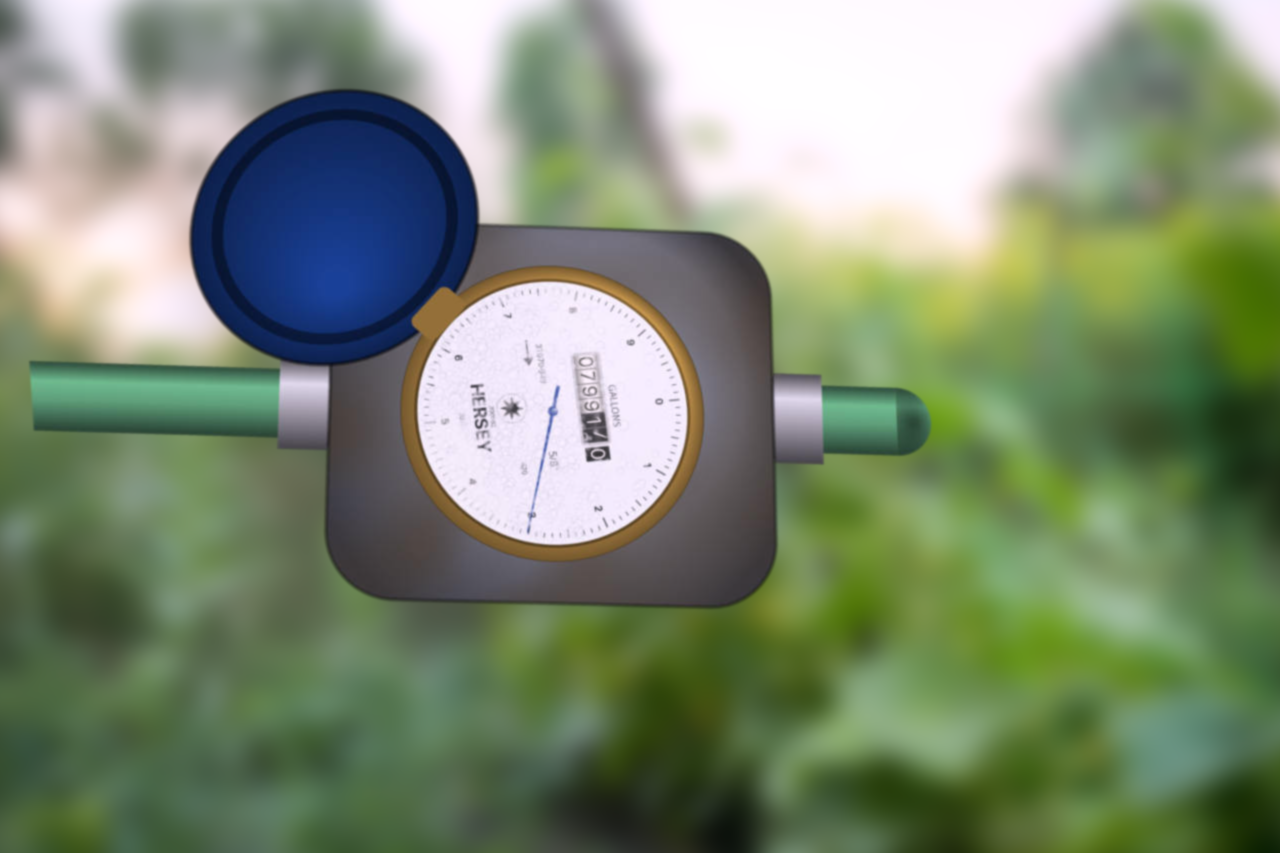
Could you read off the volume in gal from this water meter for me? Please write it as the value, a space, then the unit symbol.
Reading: 799173.0 gal
